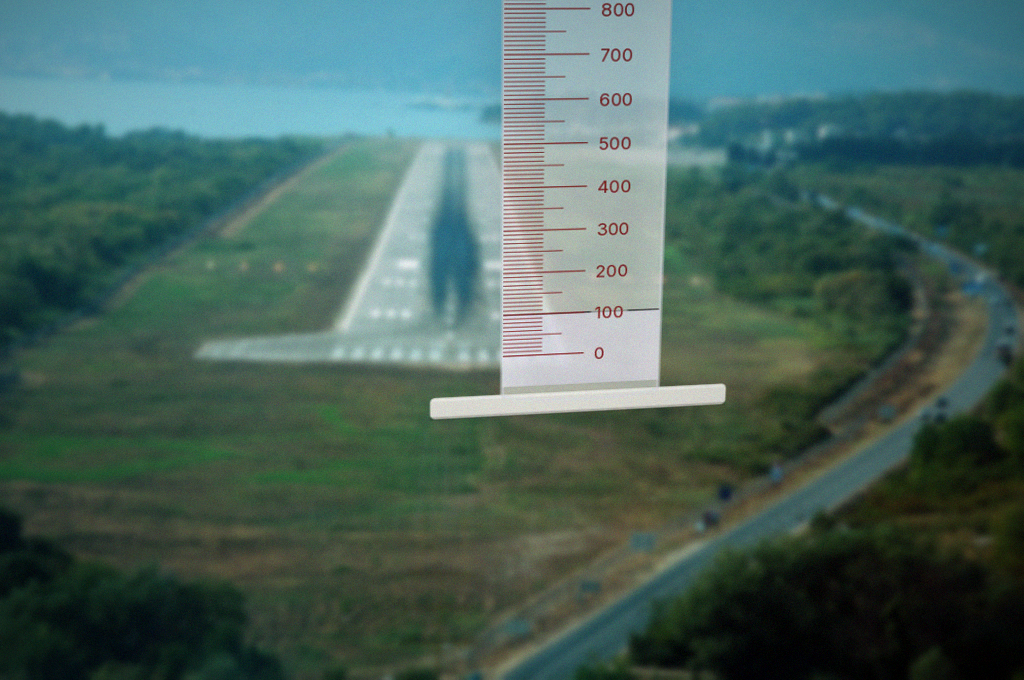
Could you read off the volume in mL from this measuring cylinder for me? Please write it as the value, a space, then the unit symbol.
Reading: 100 mL
